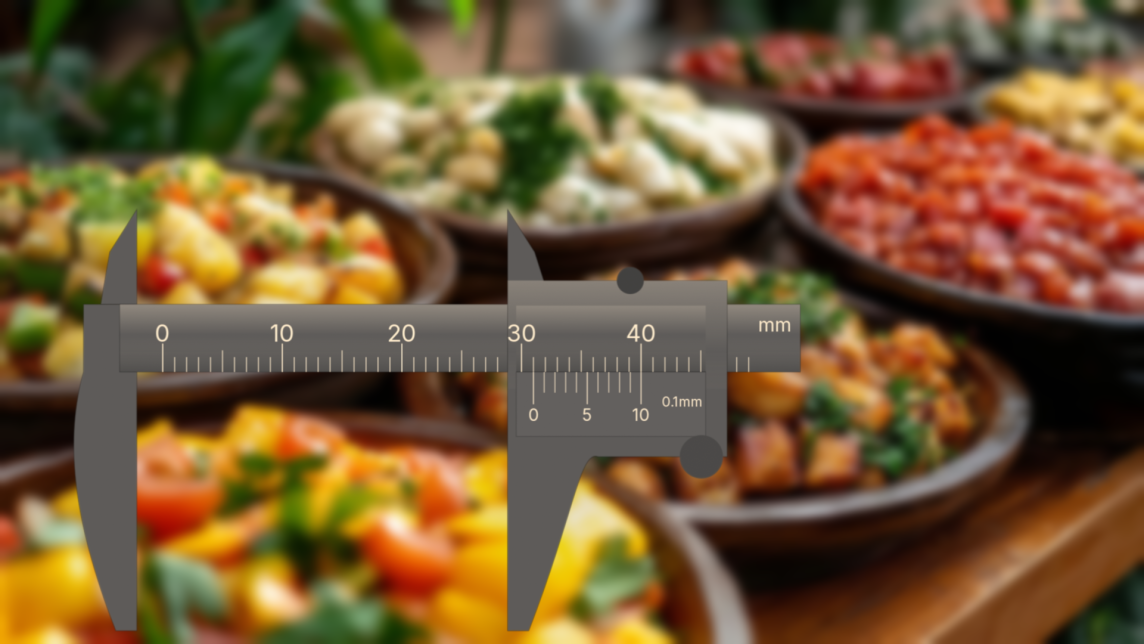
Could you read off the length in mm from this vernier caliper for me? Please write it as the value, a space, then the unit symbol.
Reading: 31.0 mm
